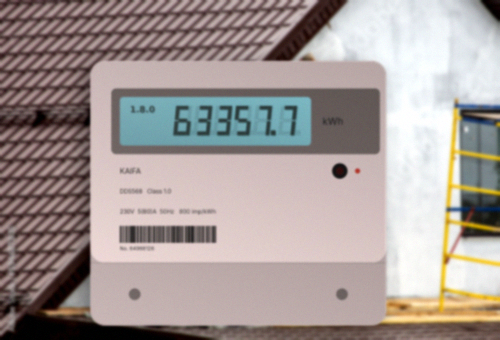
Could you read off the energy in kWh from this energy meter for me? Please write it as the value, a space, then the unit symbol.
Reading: 63357.7 kWh
